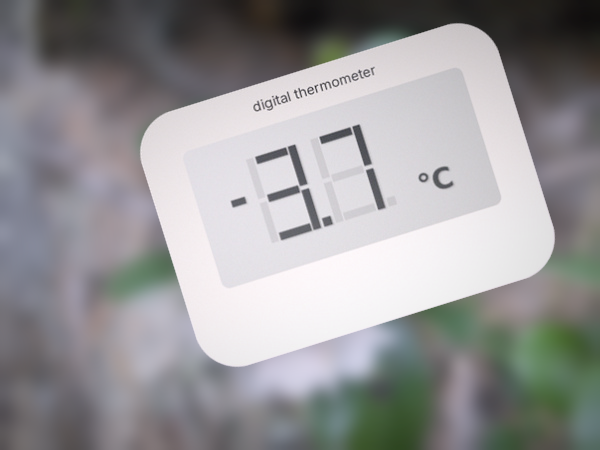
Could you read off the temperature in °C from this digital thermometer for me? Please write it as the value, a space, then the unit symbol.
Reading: -3.7 °C
